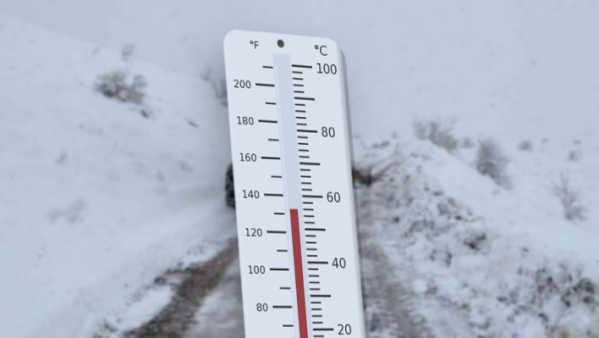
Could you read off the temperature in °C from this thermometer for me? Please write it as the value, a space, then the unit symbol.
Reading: 56 °C
